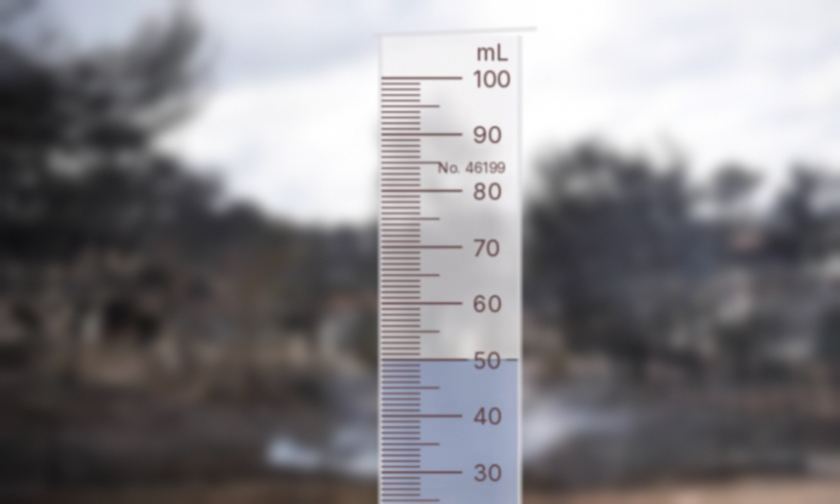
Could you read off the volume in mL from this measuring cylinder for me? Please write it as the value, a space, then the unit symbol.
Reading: 50 mL
